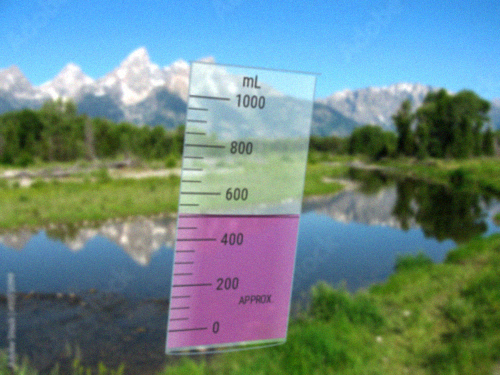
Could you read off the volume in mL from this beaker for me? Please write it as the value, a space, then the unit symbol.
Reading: 500 mL
